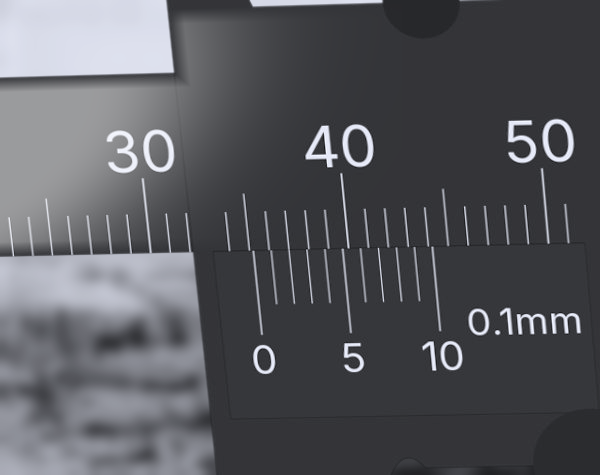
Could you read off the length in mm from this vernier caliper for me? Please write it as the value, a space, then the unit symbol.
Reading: 35.2 mm
